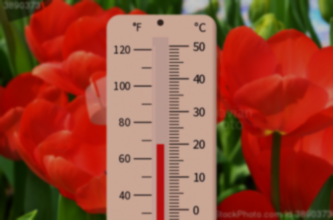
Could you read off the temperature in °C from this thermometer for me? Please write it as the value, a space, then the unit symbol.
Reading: 20 °C
